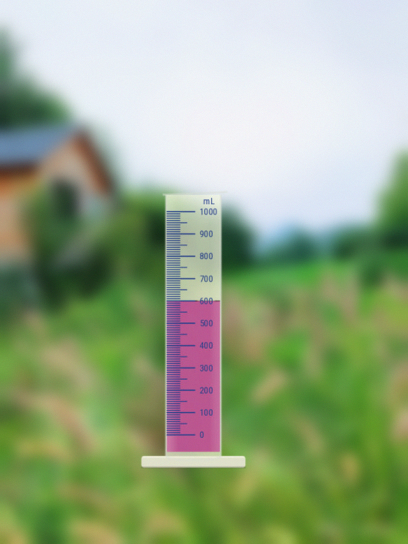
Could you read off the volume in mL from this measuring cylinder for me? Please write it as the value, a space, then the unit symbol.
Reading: 600 mL
